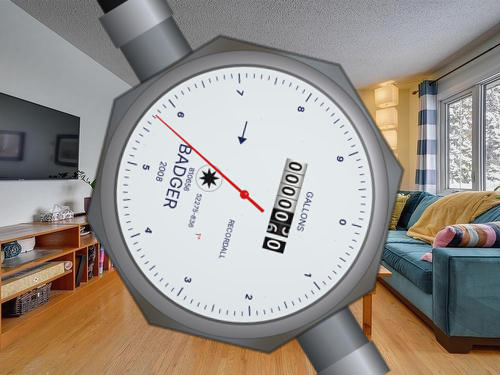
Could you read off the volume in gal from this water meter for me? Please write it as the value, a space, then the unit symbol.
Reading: 55.7 gal
